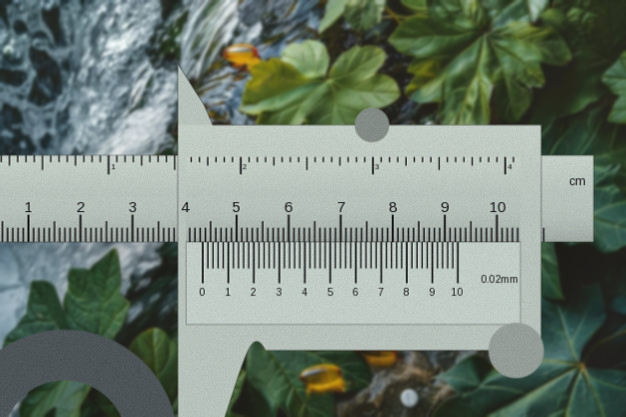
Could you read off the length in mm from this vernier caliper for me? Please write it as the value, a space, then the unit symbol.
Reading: 43.5 mm
